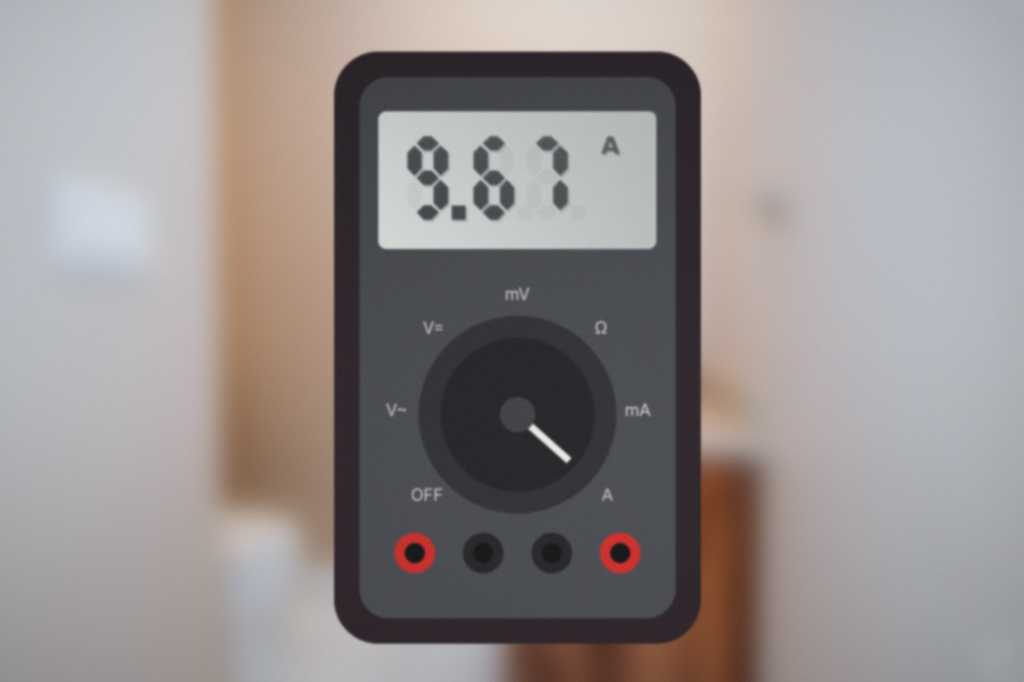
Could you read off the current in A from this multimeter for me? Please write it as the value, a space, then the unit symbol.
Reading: 9.67 A
